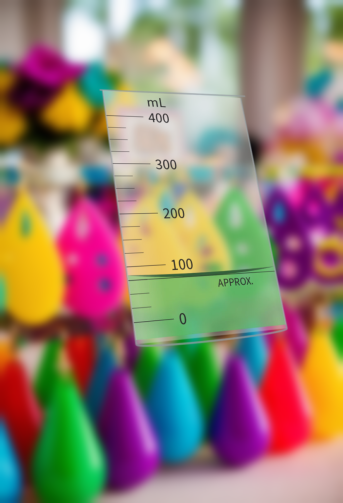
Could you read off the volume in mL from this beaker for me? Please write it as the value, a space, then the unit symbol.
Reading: 75 mL
